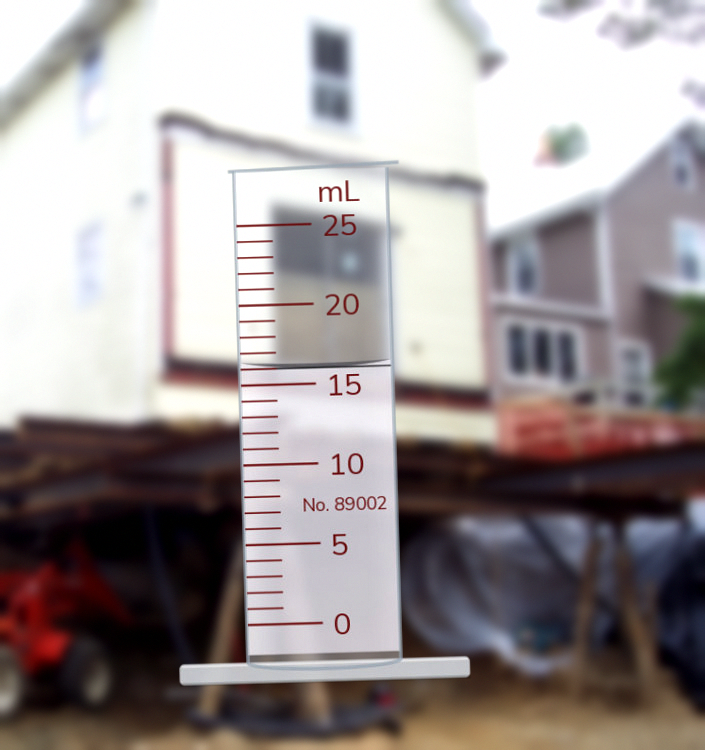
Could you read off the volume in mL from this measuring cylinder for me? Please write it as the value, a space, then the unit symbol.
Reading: 16 mL
